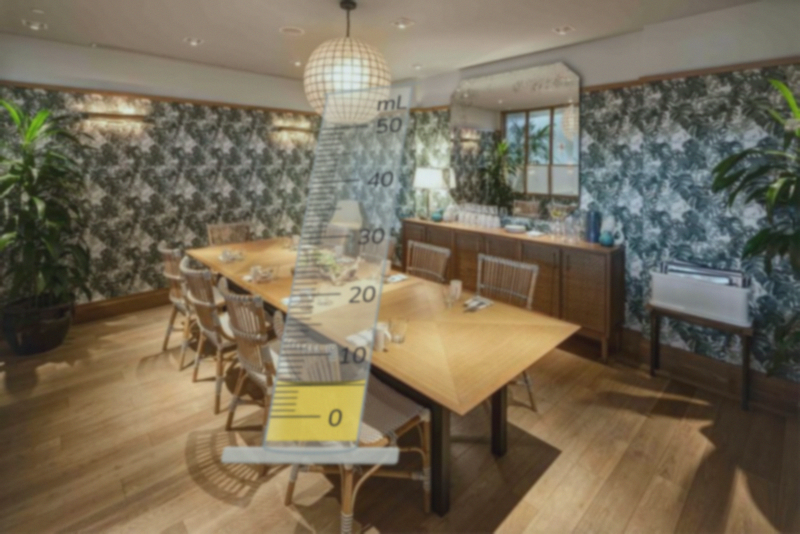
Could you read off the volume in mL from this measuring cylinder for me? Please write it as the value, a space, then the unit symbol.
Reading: 5 mL
